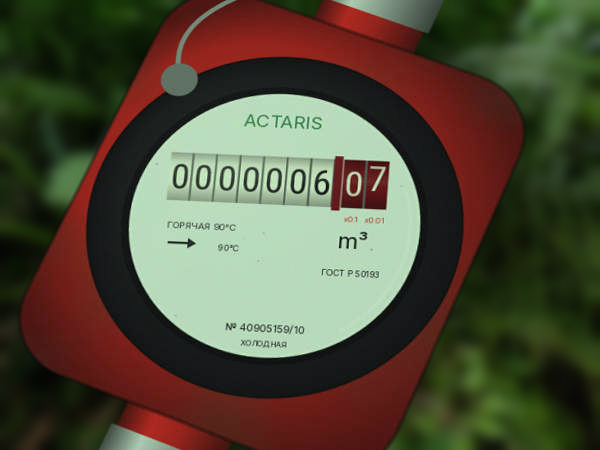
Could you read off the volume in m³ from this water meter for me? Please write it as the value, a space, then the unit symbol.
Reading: 6.07 m³
